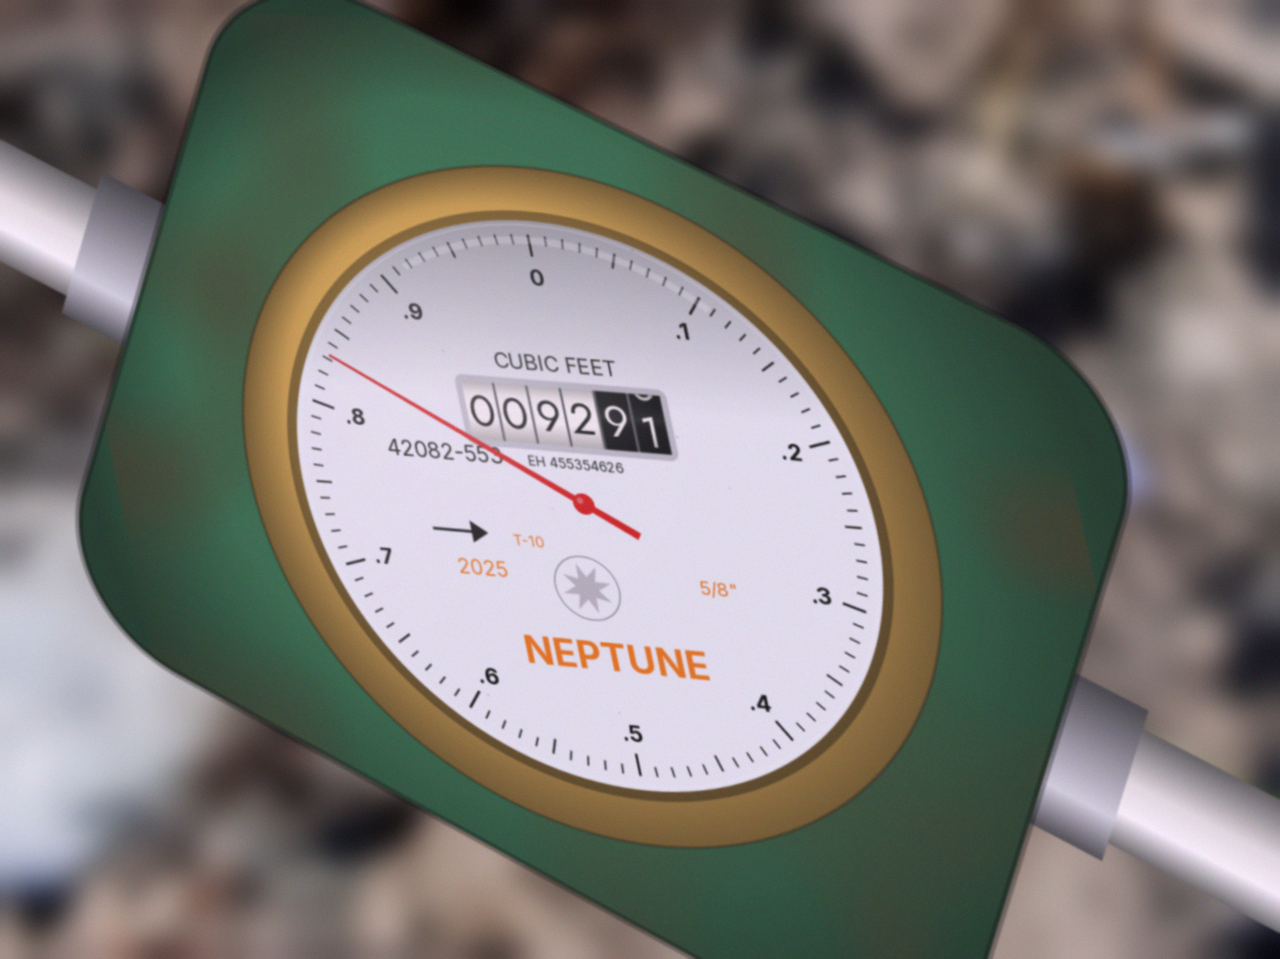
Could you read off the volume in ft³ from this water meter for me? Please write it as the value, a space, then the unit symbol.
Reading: 9290.83 ft³
